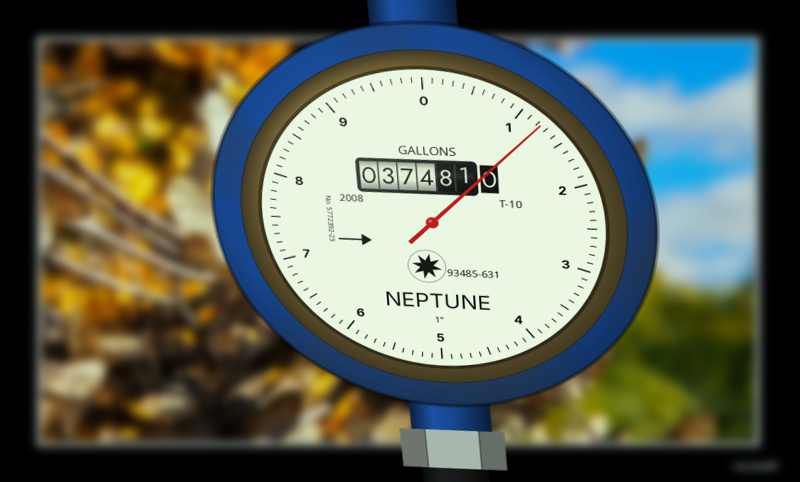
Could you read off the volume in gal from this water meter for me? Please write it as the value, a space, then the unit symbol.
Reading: 374811.2 gal
